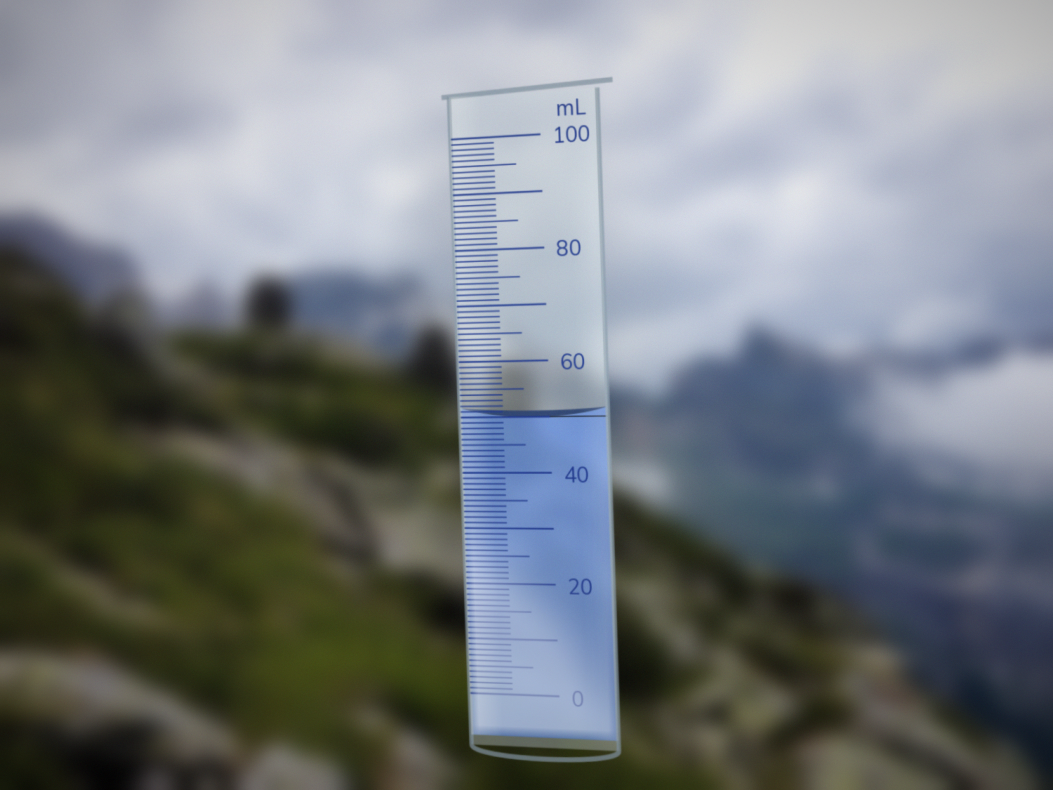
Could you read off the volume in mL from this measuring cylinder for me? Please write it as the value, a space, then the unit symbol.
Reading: 50 mL
